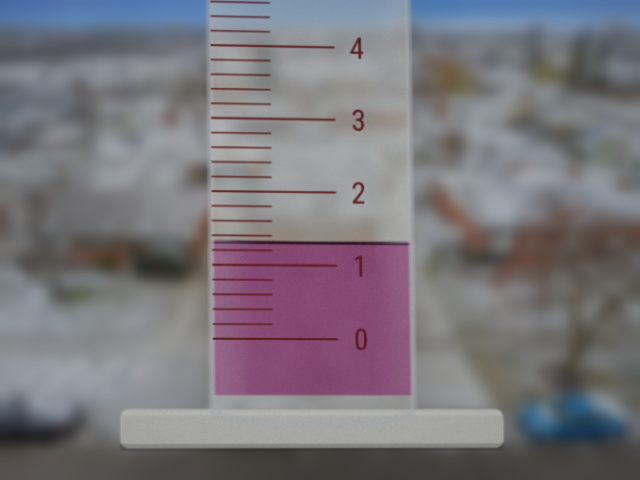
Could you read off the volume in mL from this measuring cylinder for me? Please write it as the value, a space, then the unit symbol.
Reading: 1.3 mL
